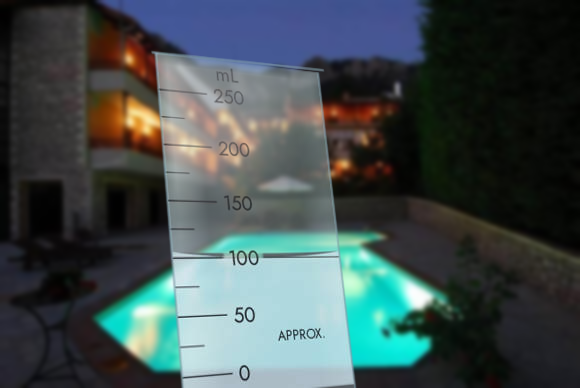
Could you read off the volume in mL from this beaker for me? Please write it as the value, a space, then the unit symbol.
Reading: 100 mL
